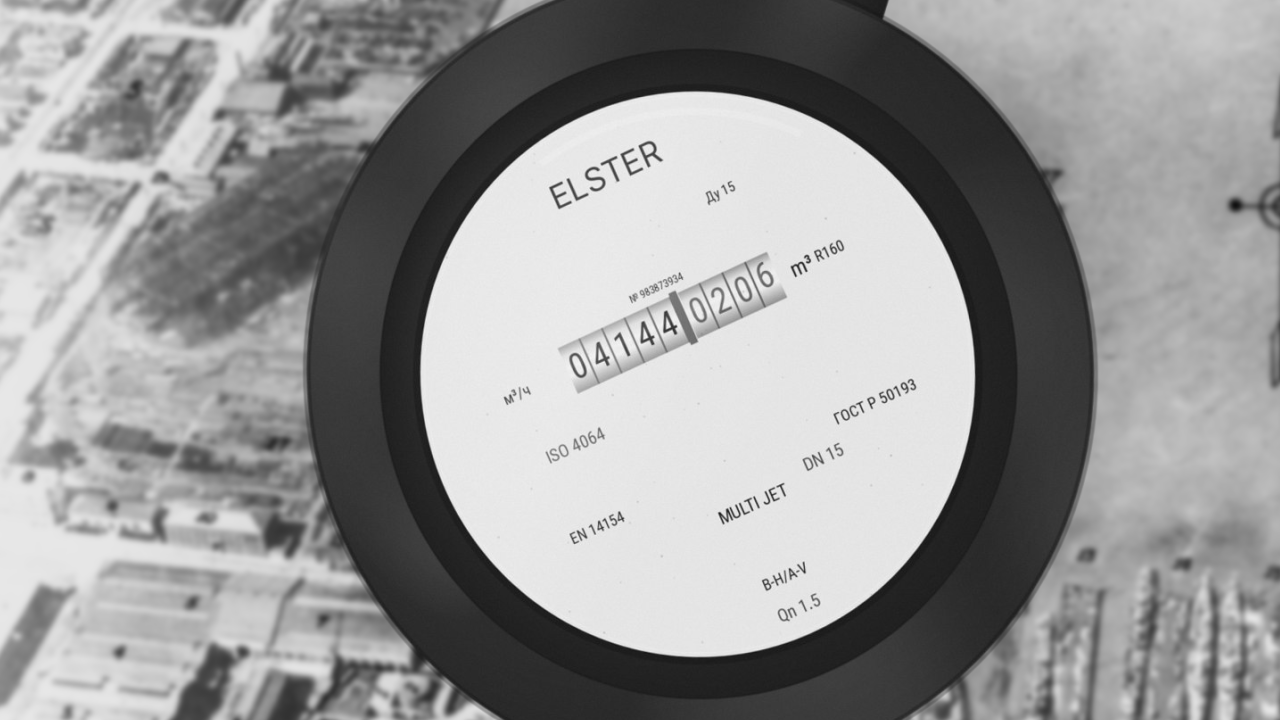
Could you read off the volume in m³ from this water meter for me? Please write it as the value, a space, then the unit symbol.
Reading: 4144.0206 m³
